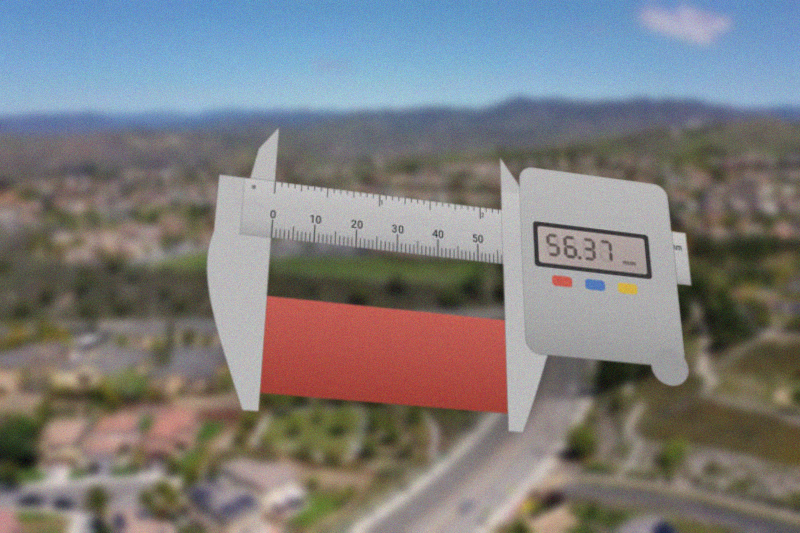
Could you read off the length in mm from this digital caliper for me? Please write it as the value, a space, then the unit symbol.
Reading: 56.37 mm
